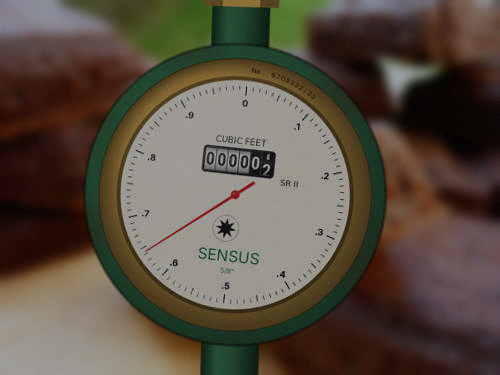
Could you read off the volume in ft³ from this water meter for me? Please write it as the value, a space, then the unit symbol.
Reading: 1.64 ft³
